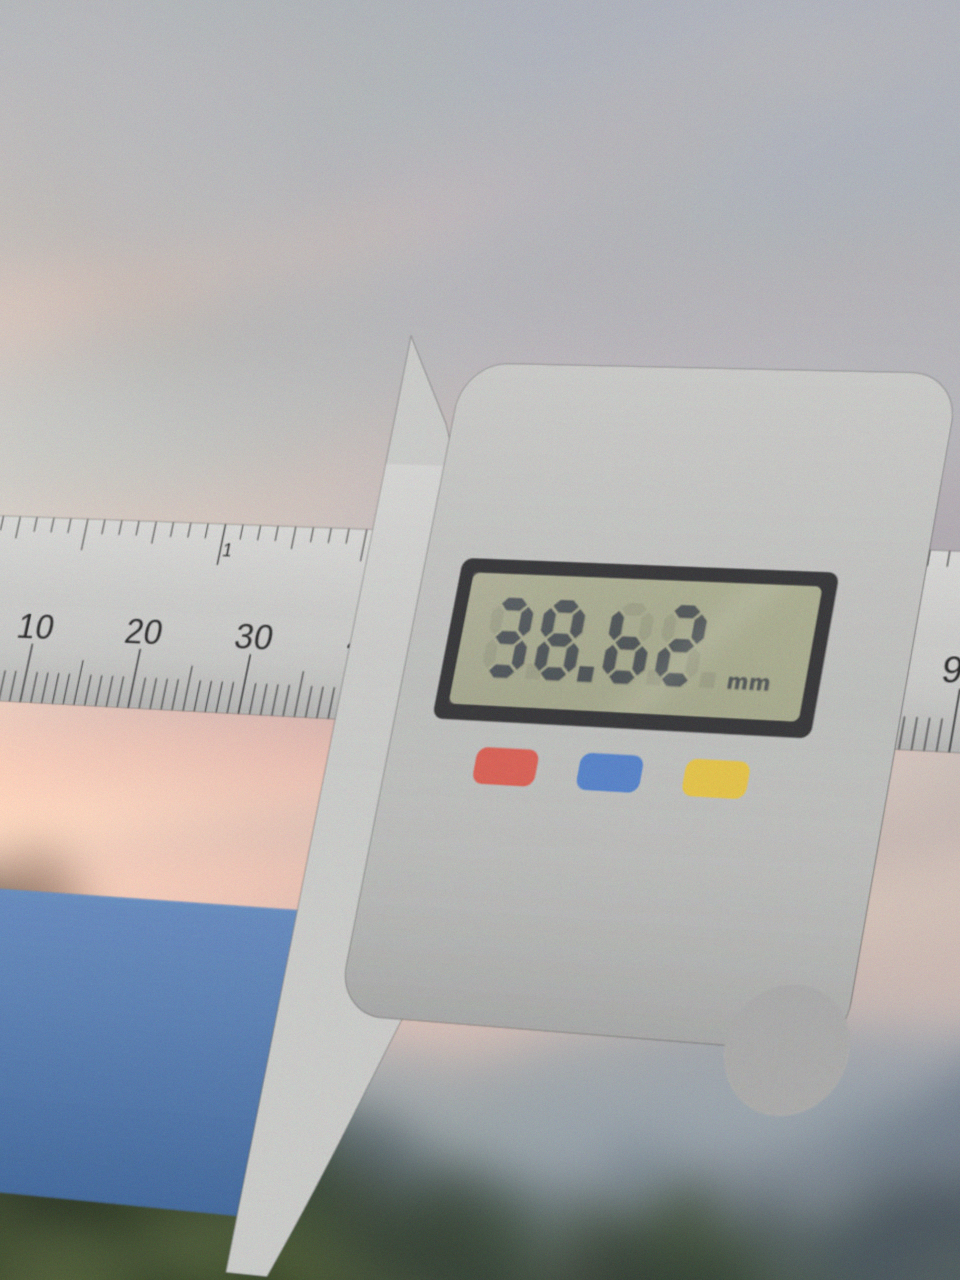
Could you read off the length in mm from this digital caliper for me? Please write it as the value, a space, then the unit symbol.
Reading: 38.62 mm
